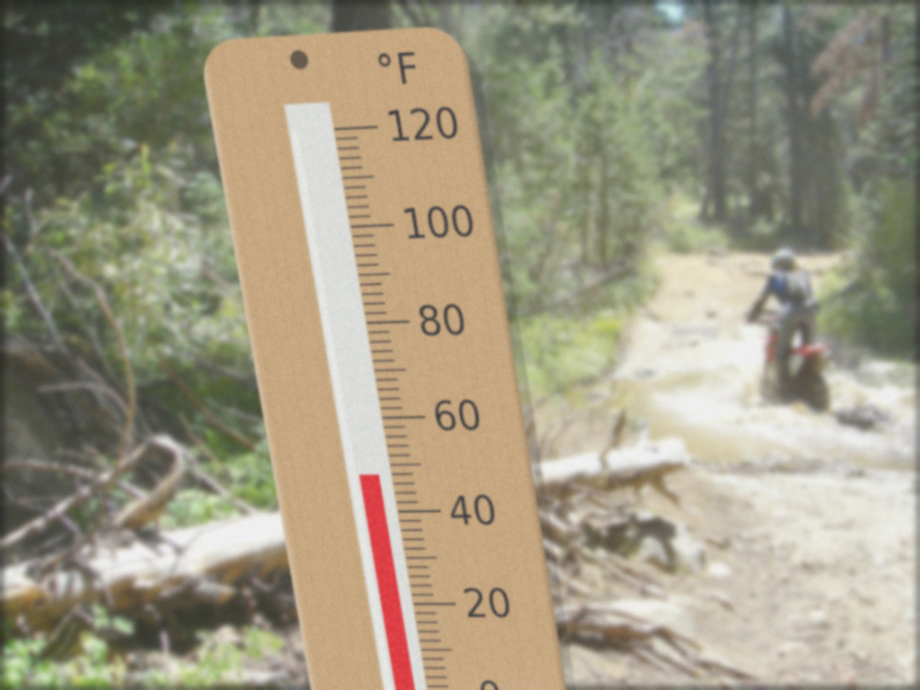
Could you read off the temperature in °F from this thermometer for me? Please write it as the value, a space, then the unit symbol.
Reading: 48 °F
